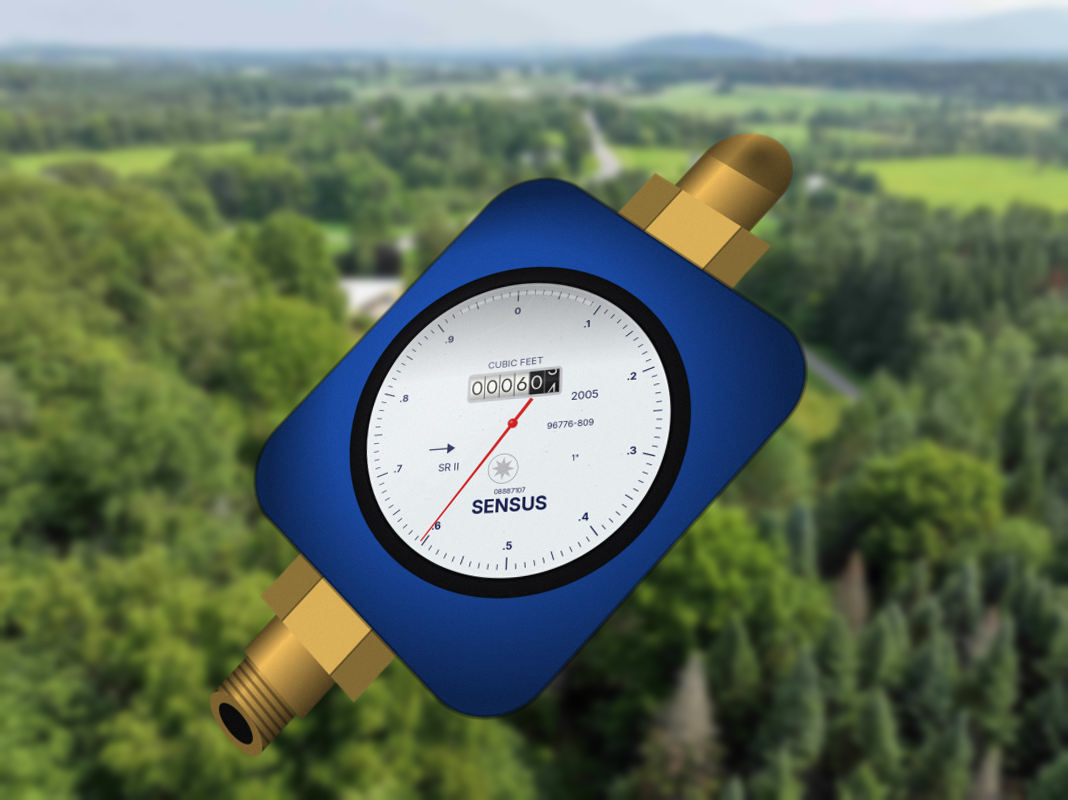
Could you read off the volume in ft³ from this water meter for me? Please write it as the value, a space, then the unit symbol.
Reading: 603.60 ft³
